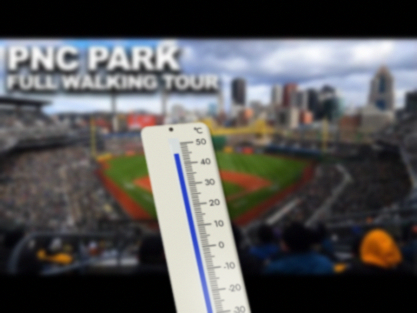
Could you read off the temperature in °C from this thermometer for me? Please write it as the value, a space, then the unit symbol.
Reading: 45 °C
